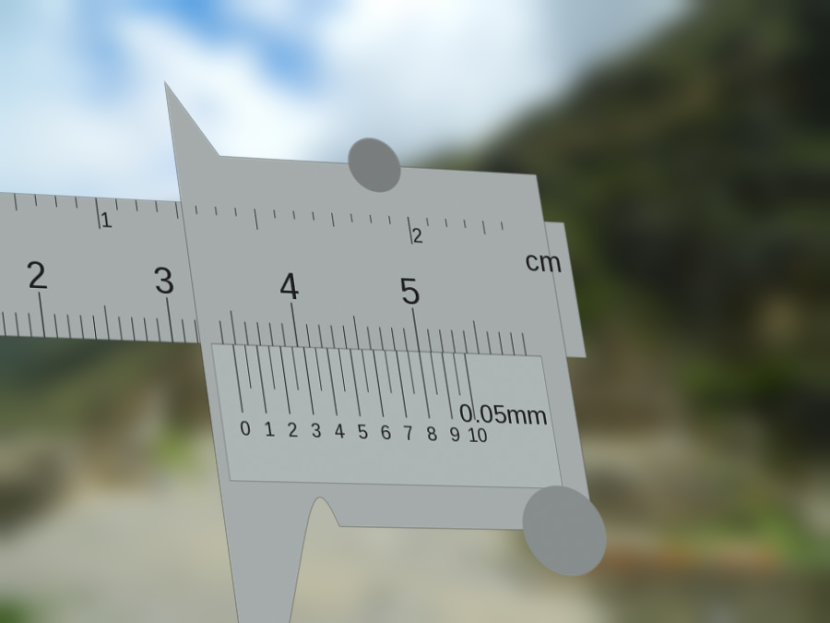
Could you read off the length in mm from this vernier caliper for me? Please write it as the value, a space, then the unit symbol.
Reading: 34.8 mm
